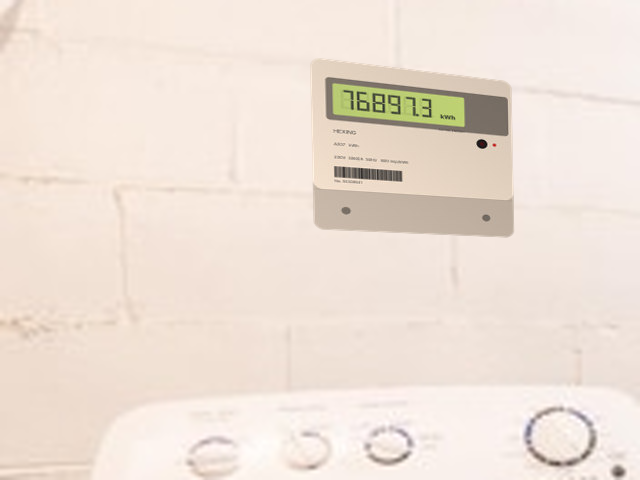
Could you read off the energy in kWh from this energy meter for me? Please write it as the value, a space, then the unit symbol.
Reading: 76897.3 kWh
